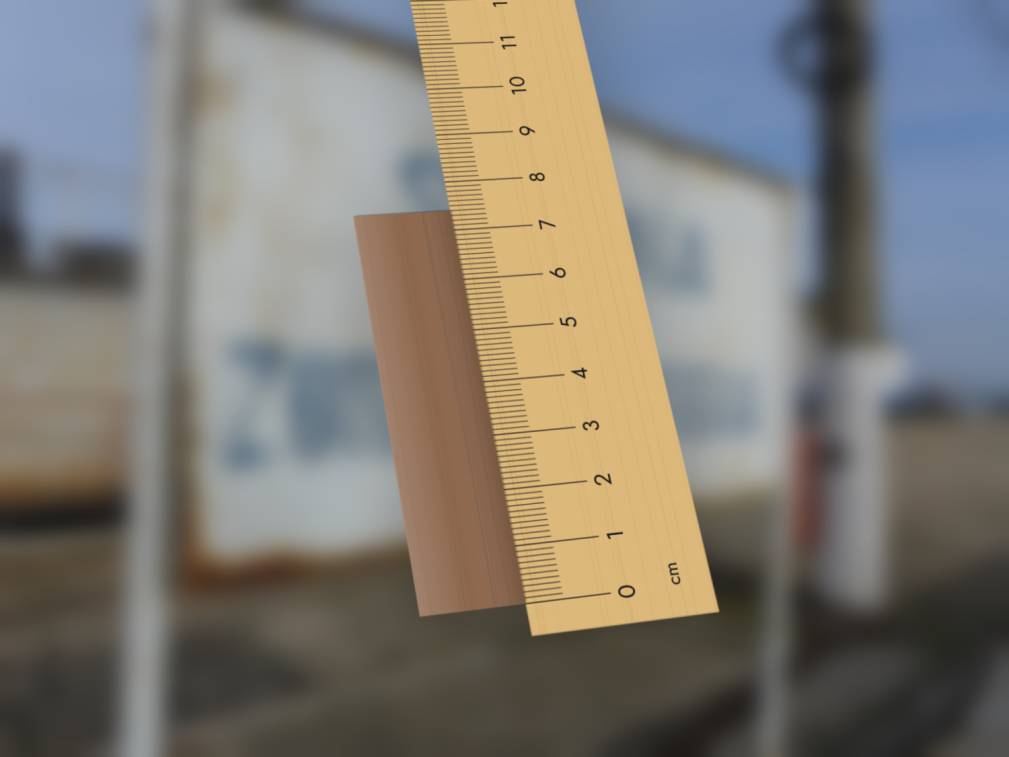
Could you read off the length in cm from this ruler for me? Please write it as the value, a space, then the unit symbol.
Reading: 7.4 cm
